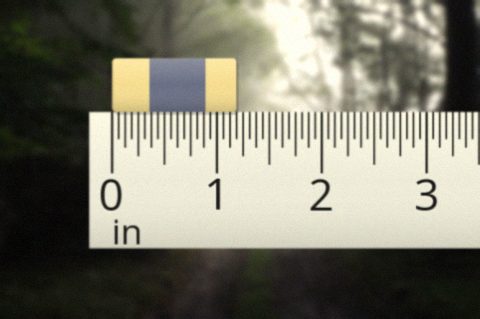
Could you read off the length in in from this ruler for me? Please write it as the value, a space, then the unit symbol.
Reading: 1.1875 in
